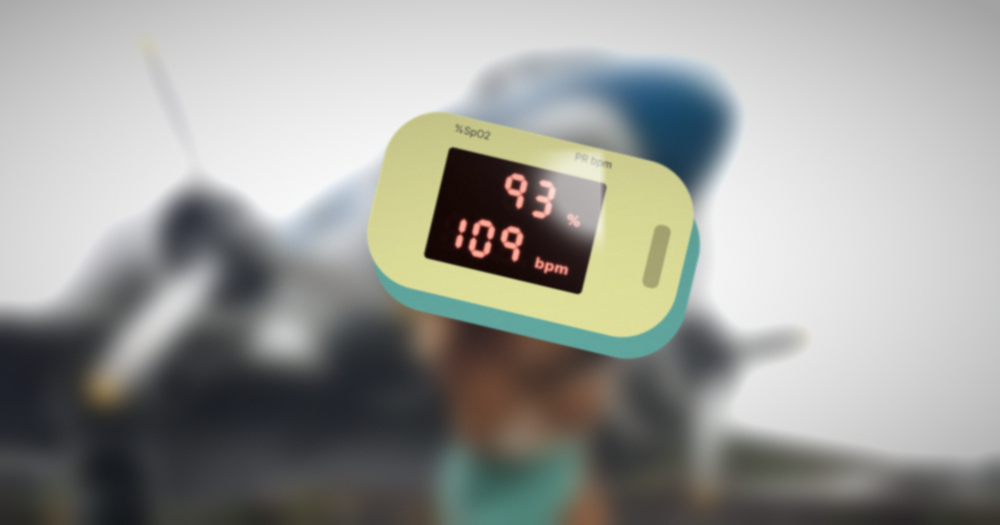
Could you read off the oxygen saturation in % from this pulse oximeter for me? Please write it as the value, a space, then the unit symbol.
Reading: 93 %
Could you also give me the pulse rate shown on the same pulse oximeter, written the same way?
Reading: 109 bpm
